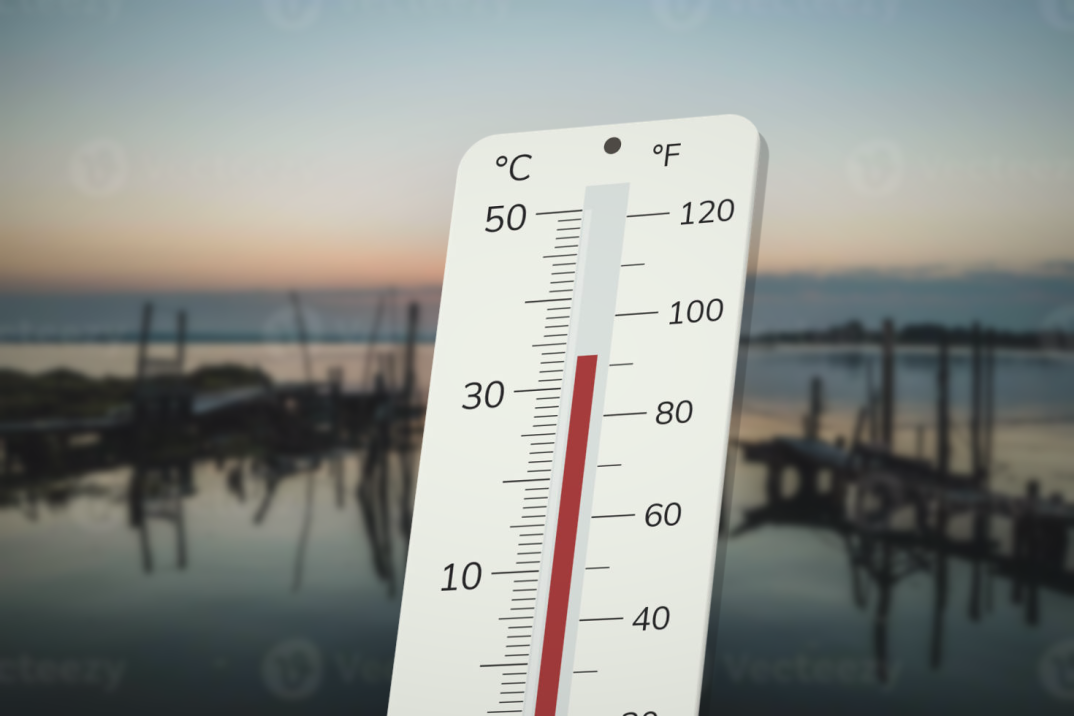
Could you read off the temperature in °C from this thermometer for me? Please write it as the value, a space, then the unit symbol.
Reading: 33.5 °C
